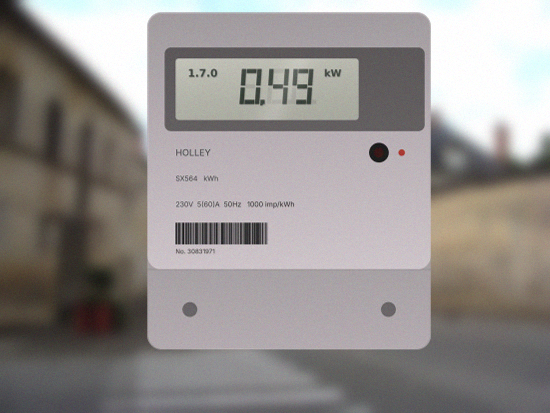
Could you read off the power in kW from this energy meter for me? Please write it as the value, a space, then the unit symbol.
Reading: 0.49 kW
